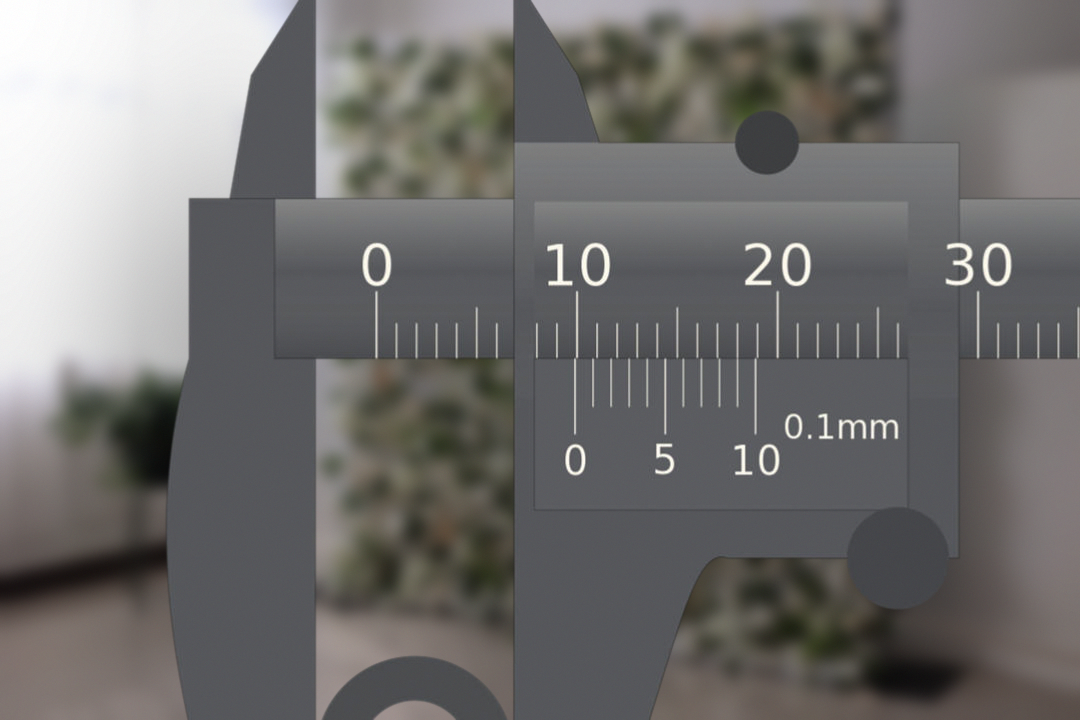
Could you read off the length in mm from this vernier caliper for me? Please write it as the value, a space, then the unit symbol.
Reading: 9.9 mm
